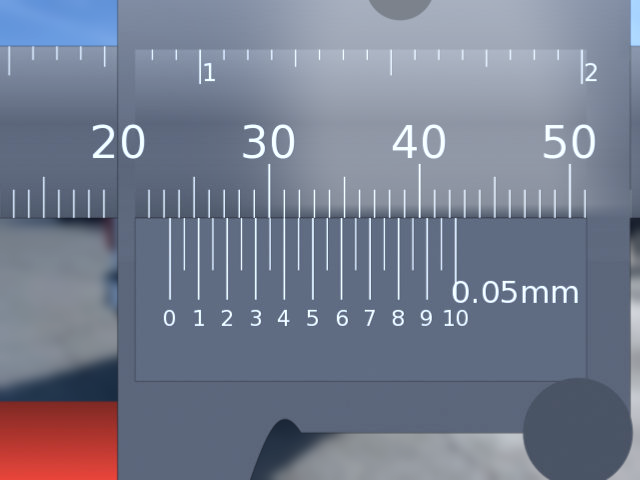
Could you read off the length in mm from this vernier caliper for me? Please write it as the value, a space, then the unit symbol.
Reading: 23.4 mm
